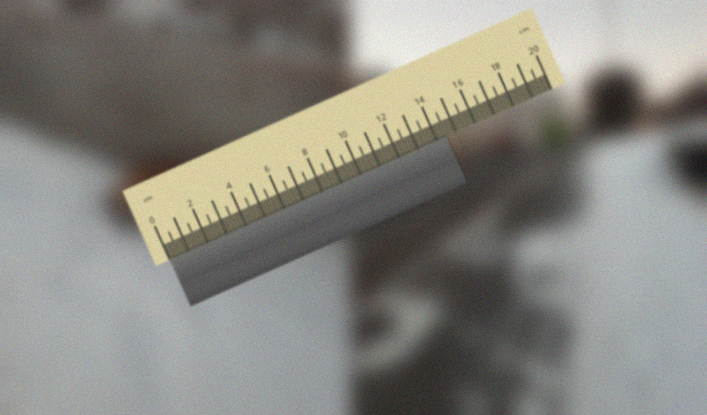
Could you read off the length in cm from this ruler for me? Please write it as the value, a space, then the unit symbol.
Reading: 14.5 cm
